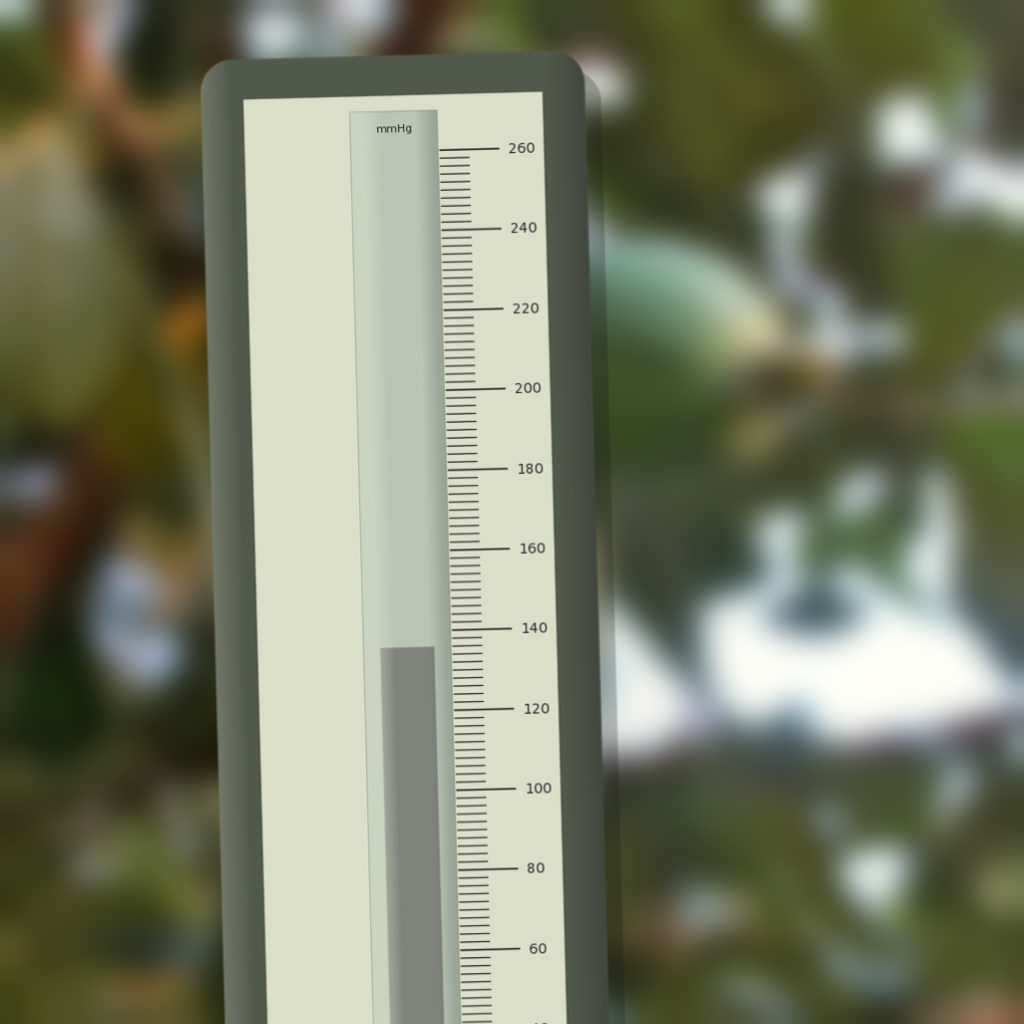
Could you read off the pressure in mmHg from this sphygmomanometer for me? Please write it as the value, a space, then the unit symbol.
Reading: 136 mmHg
